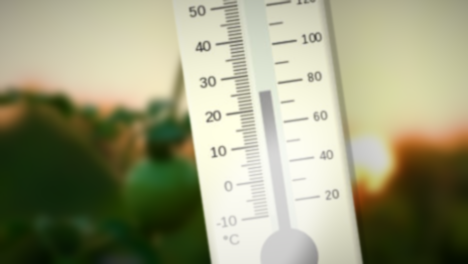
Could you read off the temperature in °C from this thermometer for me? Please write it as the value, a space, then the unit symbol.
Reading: 25 °C
